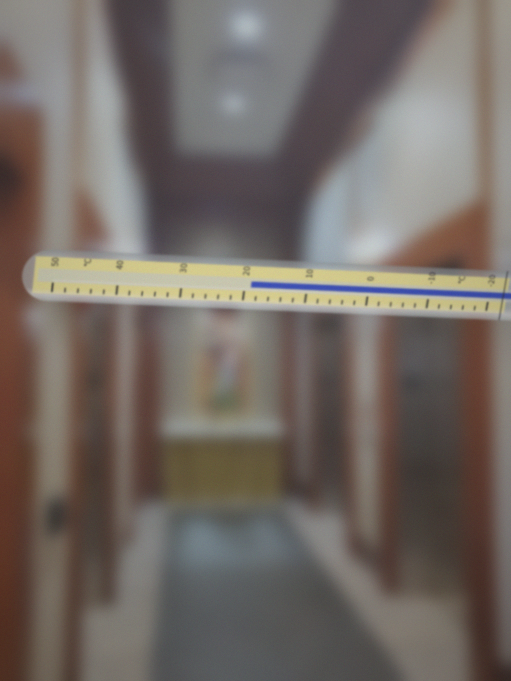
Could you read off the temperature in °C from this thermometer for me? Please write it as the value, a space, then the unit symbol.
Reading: 19 °C
